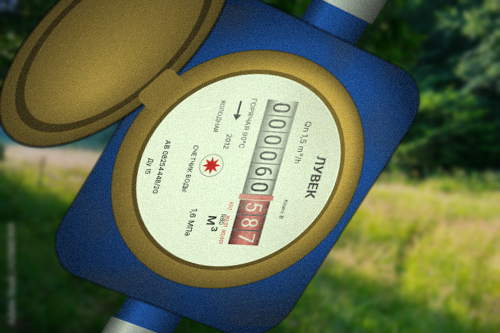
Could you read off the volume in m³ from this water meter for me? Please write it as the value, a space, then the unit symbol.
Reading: 60.587 m³
